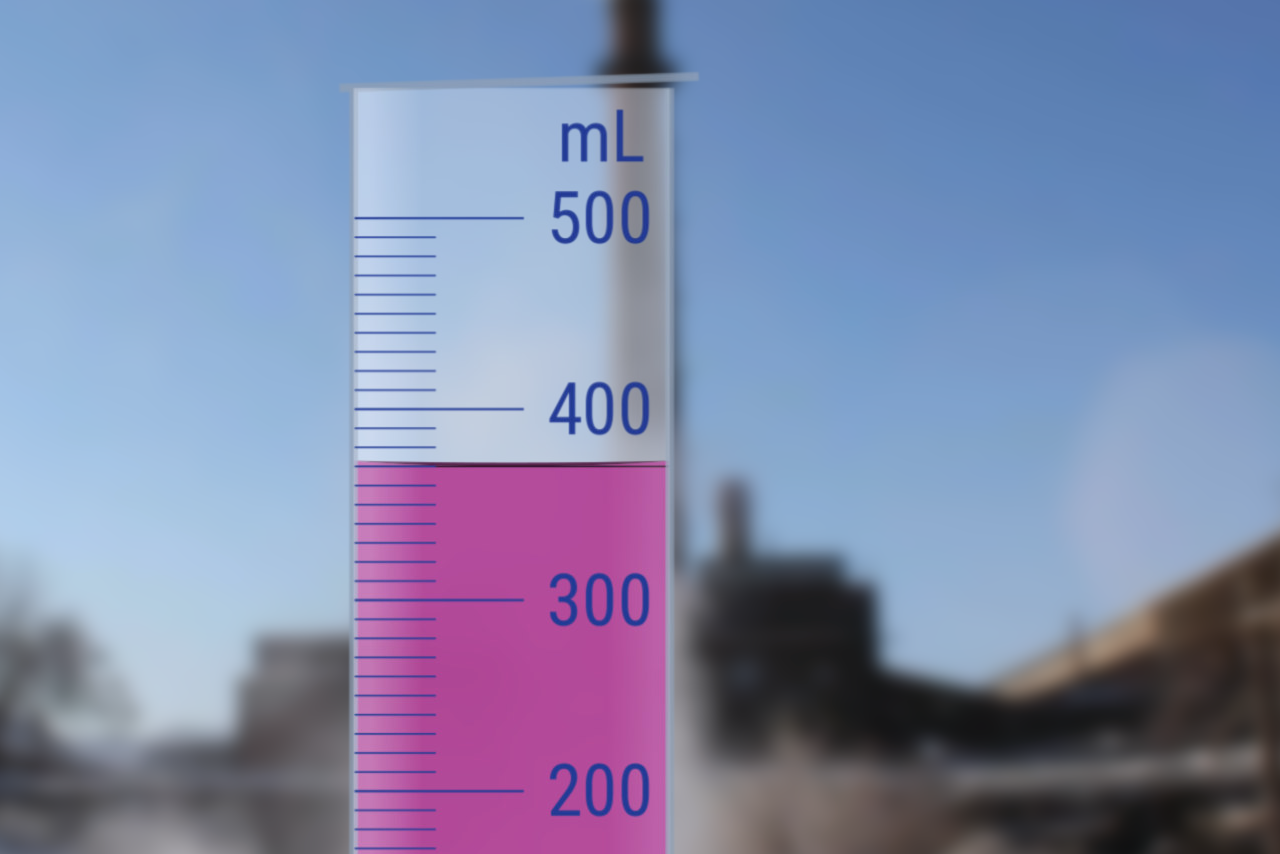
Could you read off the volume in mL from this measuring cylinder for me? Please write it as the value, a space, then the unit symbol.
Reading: 370 mL
